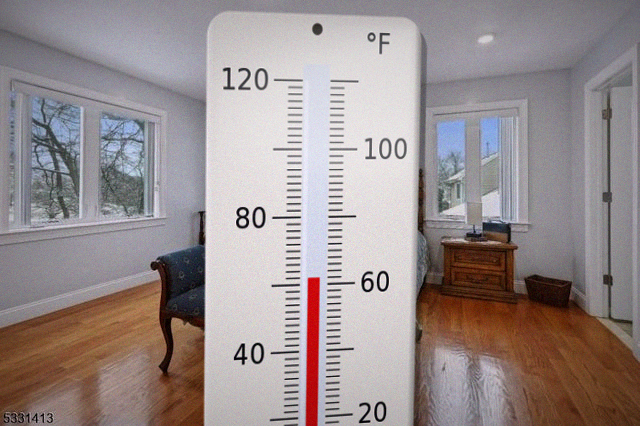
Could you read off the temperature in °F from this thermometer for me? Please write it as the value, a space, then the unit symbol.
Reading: 62 °F
